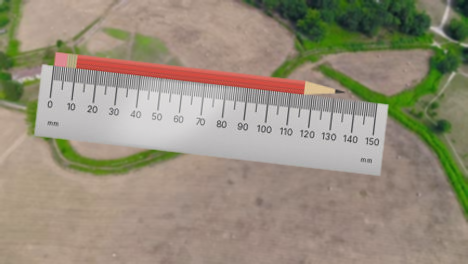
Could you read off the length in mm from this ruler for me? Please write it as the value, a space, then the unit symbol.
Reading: 135 mm
